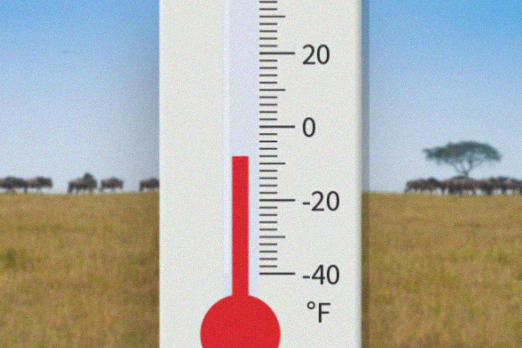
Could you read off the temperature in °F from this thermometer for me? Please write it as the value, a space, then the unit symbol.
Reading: -8 °F
